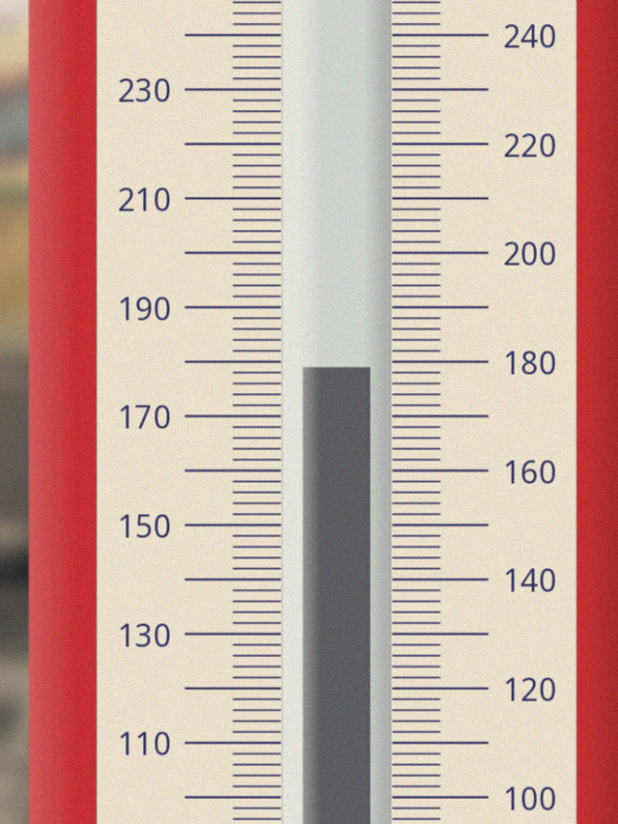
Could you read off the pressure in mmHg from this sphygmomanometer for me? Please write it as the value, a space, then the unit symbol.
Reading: 179 mmHg
